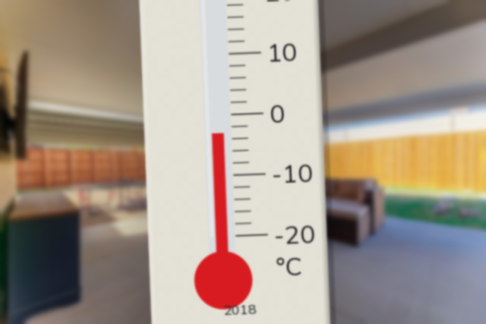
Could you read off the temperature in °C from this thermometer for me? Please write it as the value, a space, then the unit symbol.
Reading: -3 °C
